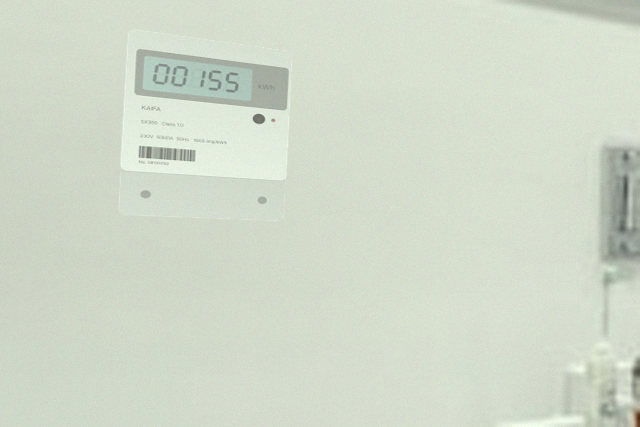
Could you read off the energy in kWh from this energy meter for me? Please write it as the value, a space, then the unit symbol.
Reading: 155 kWh
